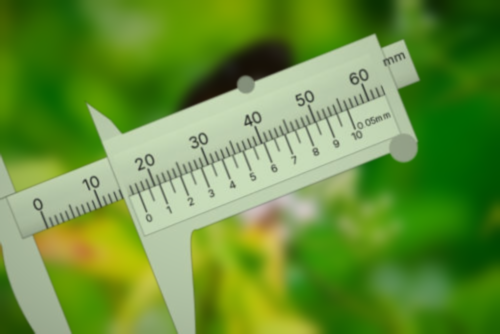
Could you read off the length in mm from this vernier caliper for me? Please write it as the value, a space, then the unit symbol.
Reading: 17.0 mm
